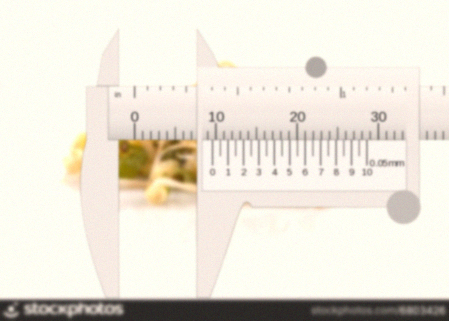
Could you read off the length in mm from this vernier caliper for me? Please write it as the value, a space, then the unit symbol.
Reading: 9.6 mm
